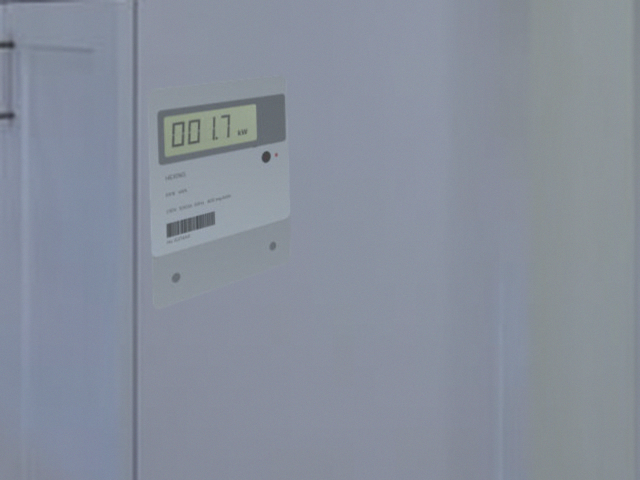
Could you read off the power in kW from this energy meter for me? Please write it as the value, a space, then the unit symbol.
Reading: 1.7 kW
